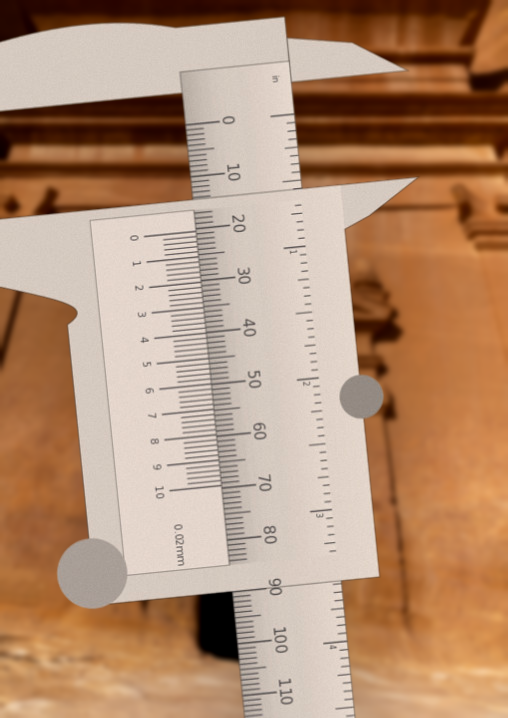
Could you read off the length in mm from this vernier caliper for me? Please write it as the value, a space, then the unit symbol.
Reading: 20.5 mm
